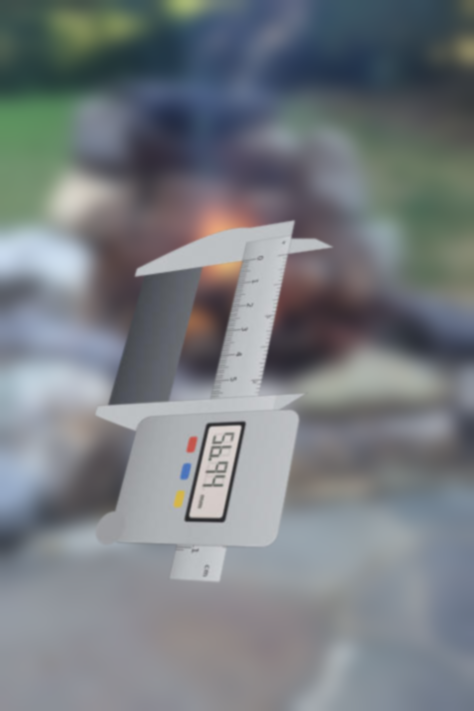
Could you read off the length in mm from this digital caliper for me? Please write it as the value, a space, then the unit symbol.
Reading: 56.94 mm
